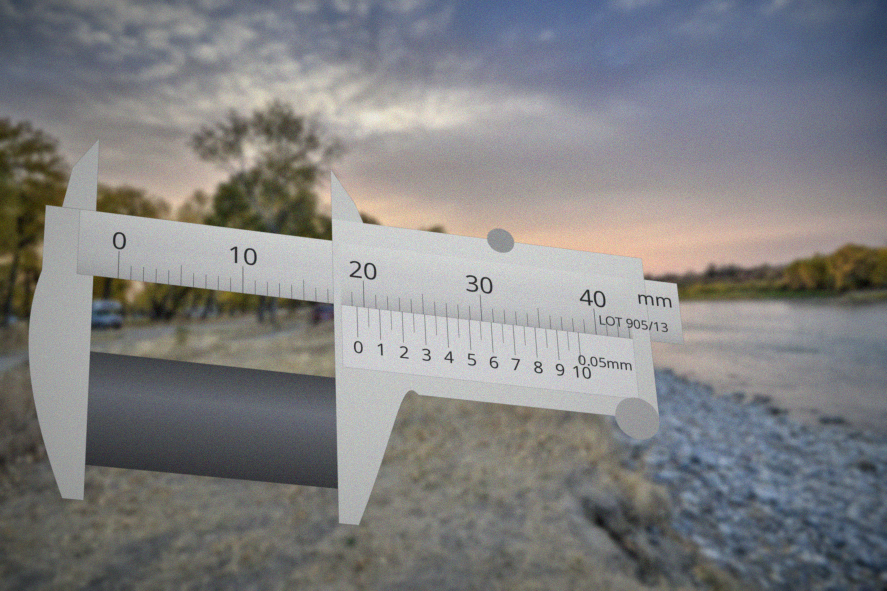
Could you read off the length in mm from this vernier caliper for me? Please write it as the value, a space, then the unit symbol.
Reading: 19.4 mm
